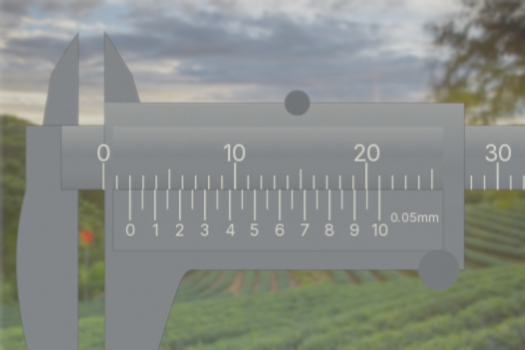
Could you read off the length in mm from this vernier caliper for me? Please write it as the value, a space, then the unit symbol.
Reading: 2.0 mm
